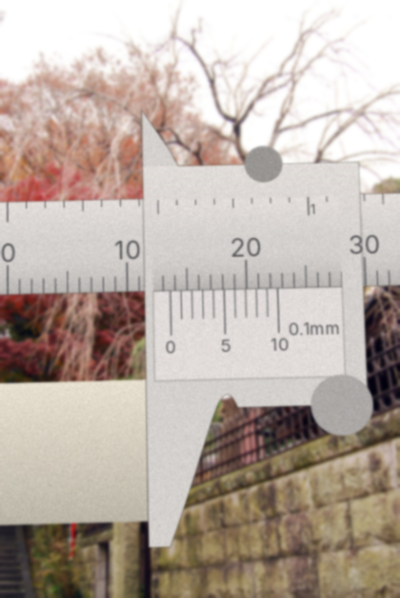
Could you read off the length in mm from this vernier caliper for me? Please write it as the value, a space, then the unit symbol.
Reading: 13.6 mm
